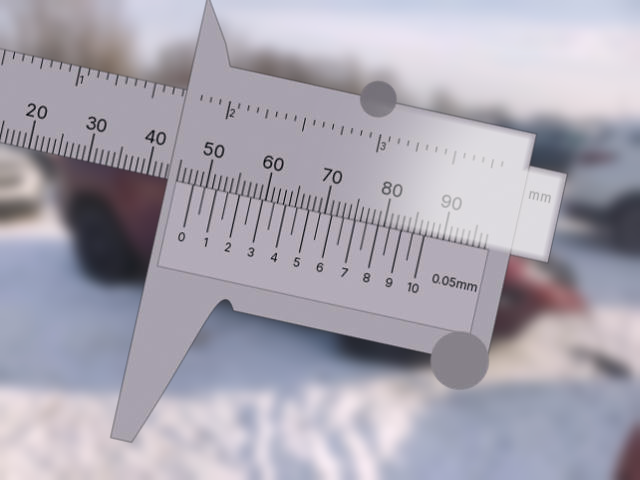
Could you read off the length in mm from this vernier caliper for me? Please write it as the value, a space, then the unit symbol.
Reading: 47.8 mm
